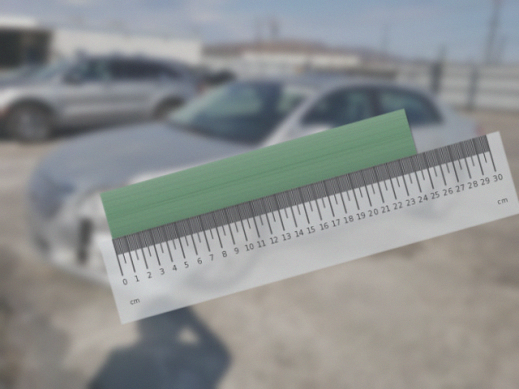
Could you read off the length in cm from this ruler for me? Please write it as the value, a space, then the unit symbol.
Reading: 24.5 cm
